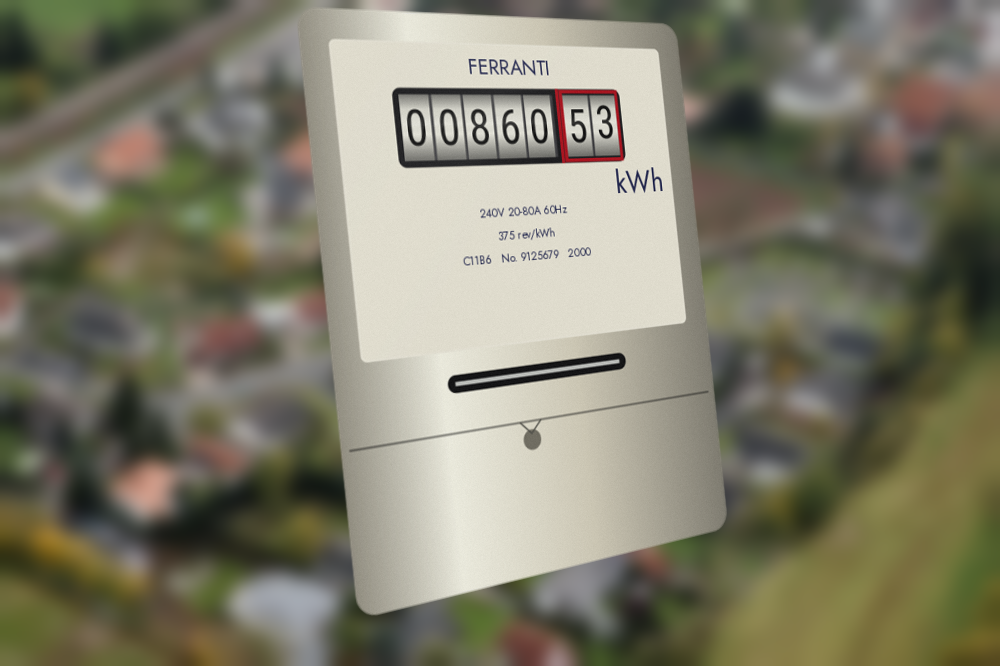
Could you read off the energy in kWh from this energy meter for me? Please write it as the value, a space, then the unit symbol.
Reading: 860.53 kWh
